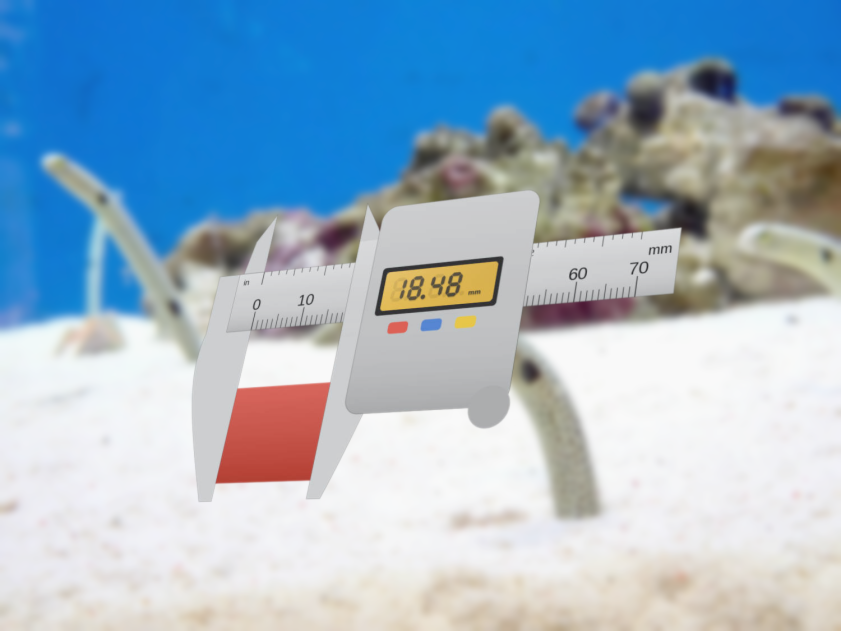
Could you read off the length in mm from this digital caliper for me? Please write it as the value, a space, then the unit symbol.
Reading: 18.48 mm
